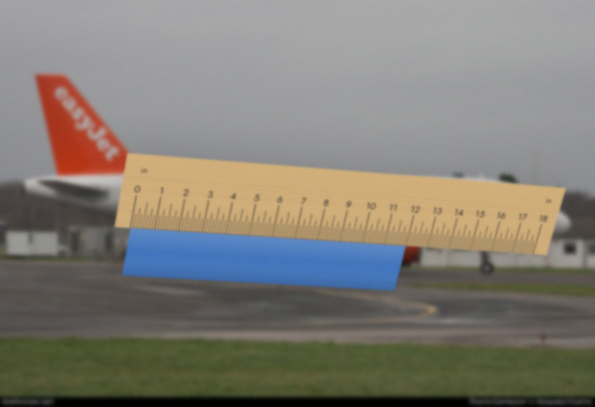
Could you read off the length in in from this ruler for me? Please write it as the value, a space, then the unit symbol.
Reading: 12 in
